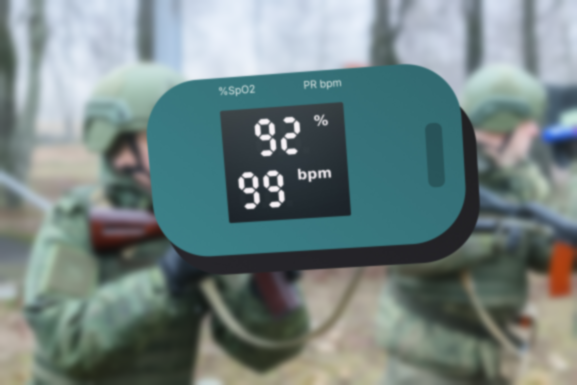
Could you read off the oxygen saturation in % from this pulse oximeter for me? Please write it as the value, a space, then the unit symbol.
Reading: 92 %
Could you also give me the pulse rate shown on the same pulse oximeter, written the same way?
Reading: 99 bpm
